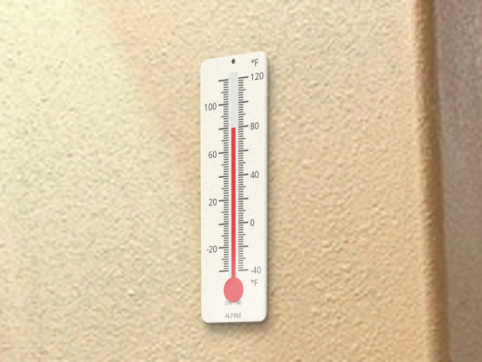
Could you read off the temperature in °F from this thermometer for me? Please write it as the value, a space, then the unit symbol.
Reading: 80 °F
